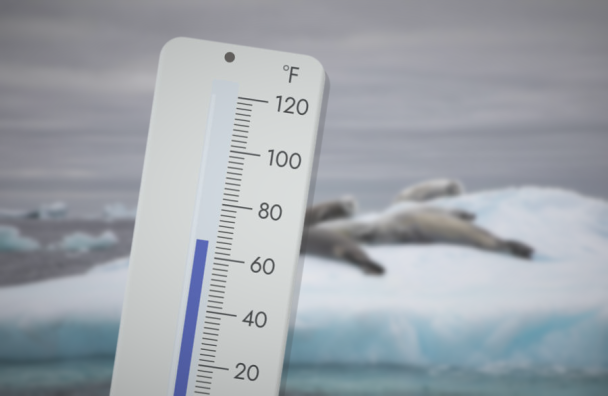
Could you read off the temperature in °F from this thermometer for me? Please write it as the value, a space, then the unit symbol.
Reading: 66 °F
